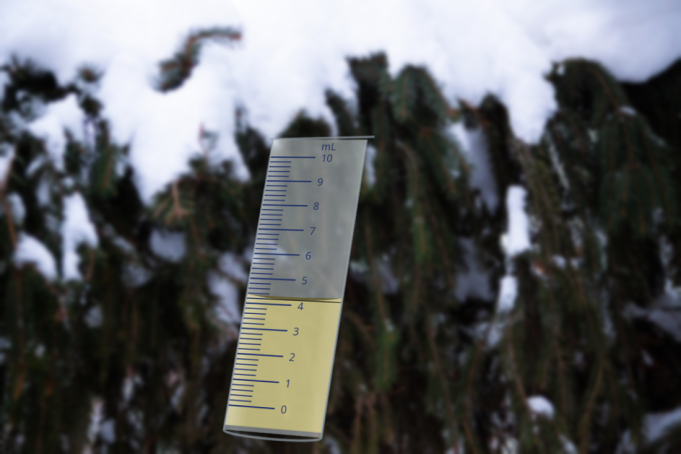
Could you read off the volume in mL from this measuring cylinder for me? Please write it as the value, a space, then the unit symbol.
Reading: 4.2 mL
